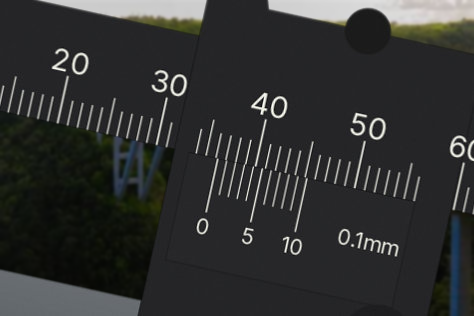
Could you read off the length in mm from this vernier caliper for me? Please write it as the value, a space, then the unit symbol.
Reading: 36.2 mm
